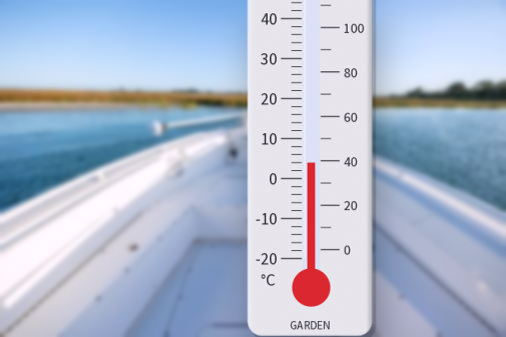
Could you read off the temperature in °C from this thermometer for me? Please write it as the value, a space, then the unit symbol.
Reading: 4 °C
